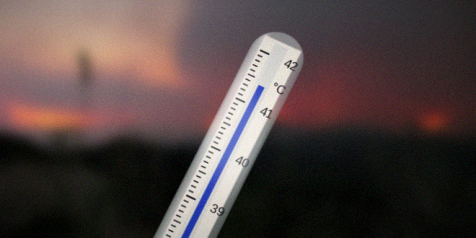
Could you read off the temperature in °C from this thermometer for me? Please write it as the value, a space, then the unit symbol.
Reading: 41.4 °C
